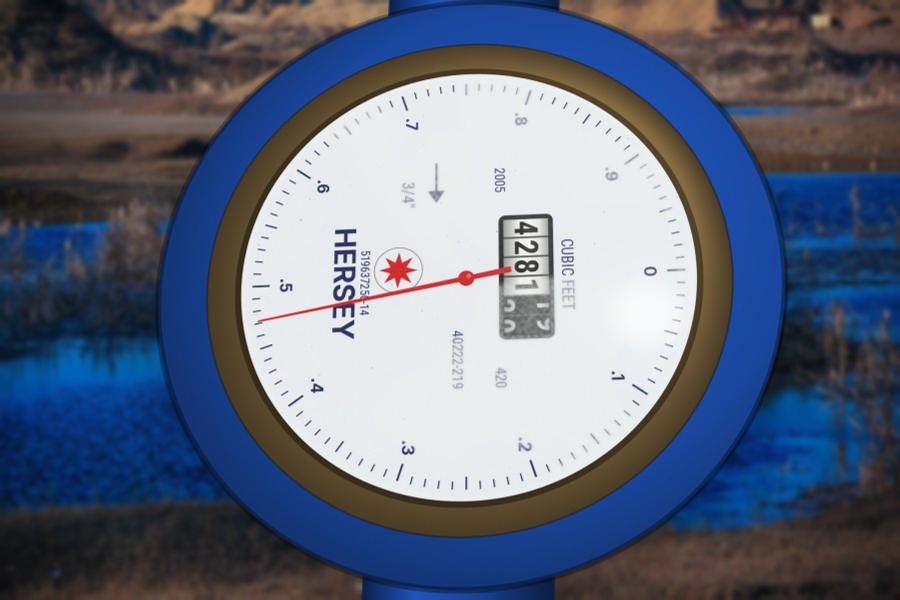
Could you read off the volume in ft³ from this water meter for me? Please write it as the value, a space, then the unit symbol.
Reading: 428119.47 ft³
